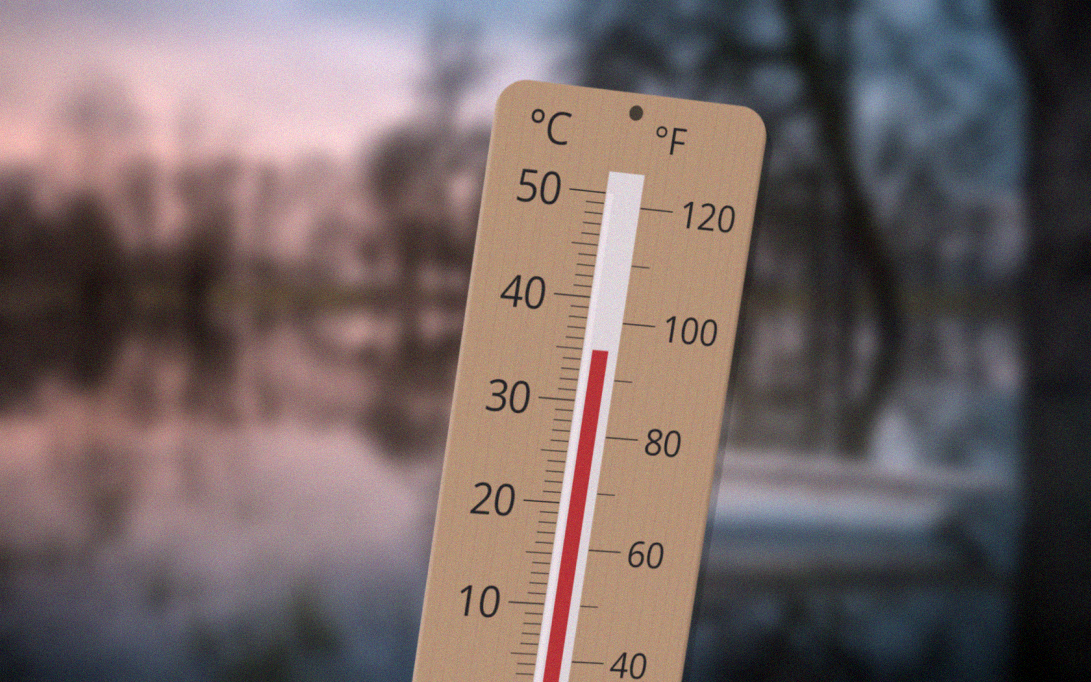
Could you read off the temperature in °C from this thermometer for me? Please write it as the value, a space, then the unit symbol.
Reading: 35 °C
